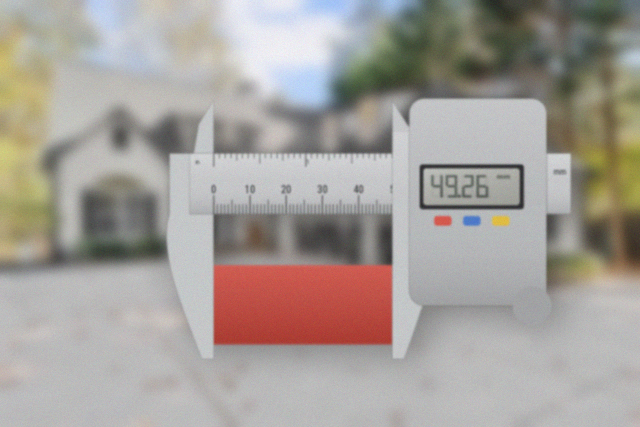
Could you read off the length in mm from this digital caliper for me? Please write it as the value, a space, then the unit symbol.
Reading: 49.26 mm
